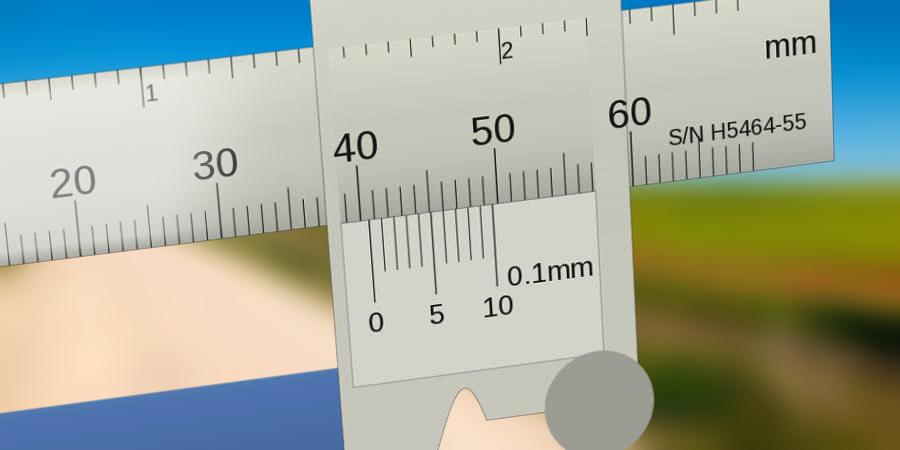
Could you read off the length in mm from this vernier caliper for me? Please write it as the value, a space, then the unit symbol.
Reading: 40.6 mm
